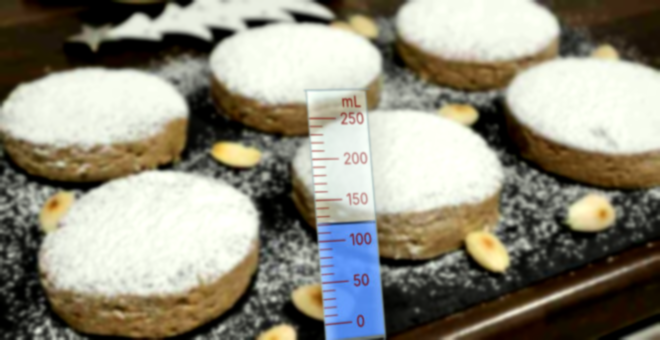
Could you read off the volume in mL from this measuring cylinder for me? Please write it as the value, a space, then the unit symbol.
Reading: 120 mL
